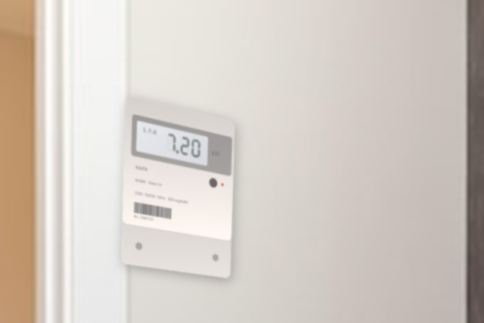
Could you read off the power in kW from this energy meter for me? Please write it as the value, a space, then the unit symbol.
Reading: 7.20 kW
